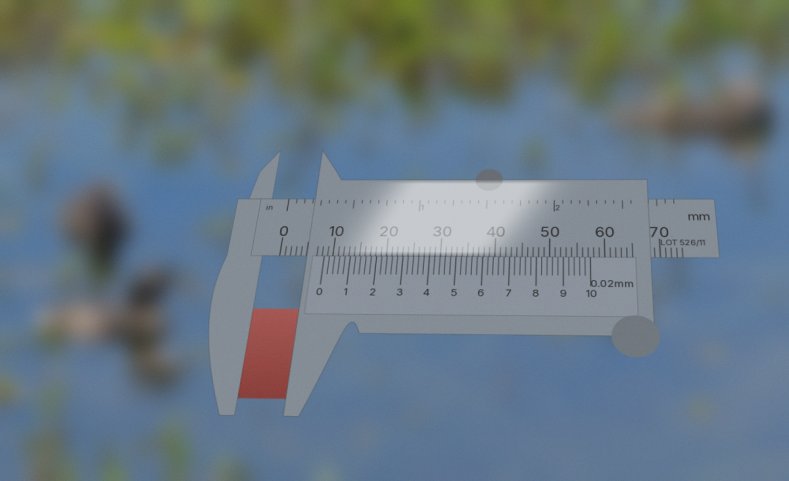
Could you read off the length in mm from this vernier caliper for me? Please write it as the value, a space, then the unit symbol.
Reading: 8.4 mm
